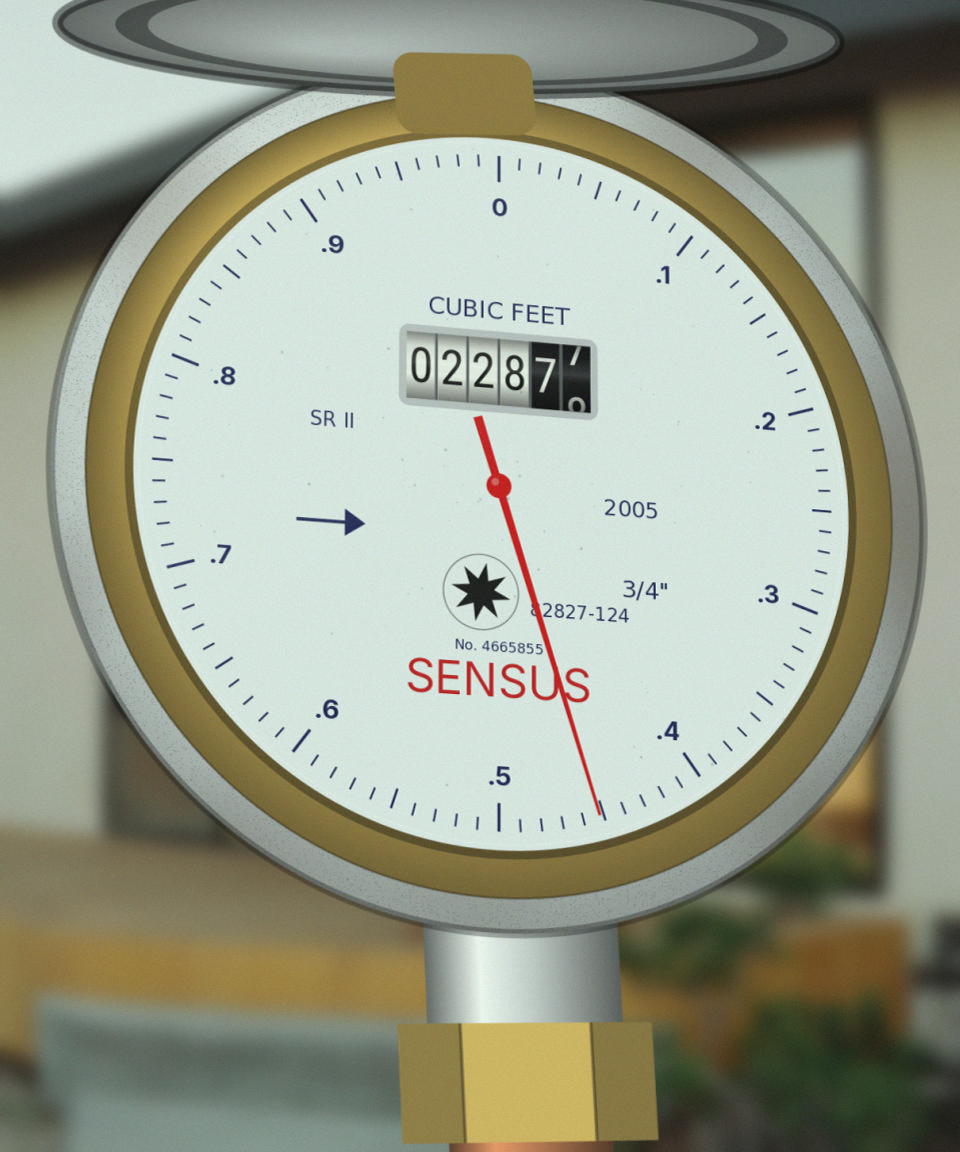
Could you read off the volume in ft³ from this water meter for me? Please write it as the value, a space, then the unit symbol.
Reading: 22877.45 ft³
